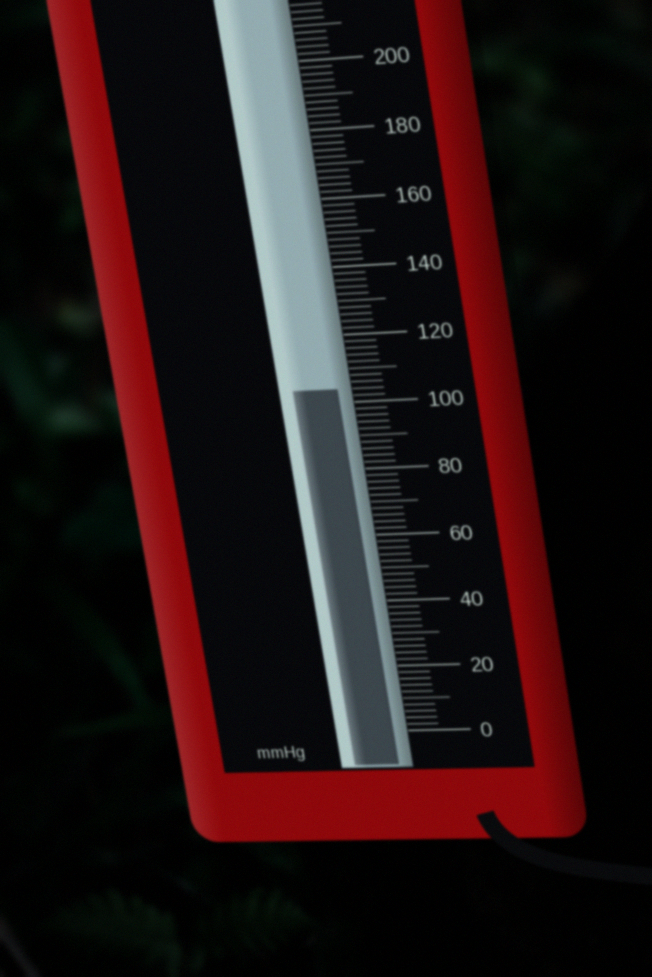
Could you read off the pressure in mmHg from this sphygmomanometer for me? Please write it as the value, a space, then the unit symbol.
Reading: 104 mmHg
